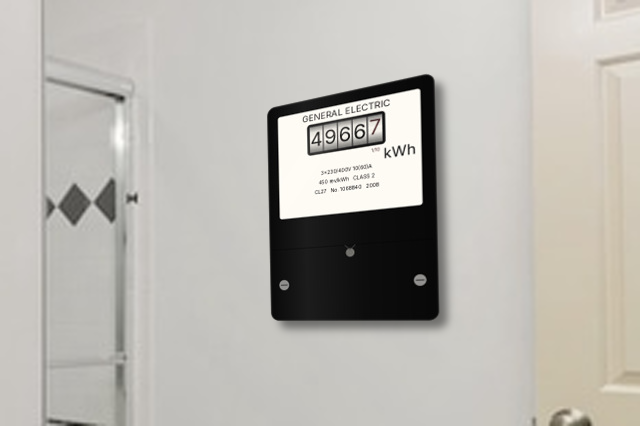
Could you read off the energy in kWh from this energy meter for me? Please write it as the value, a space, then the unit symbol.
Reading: 4966.7 kWh
